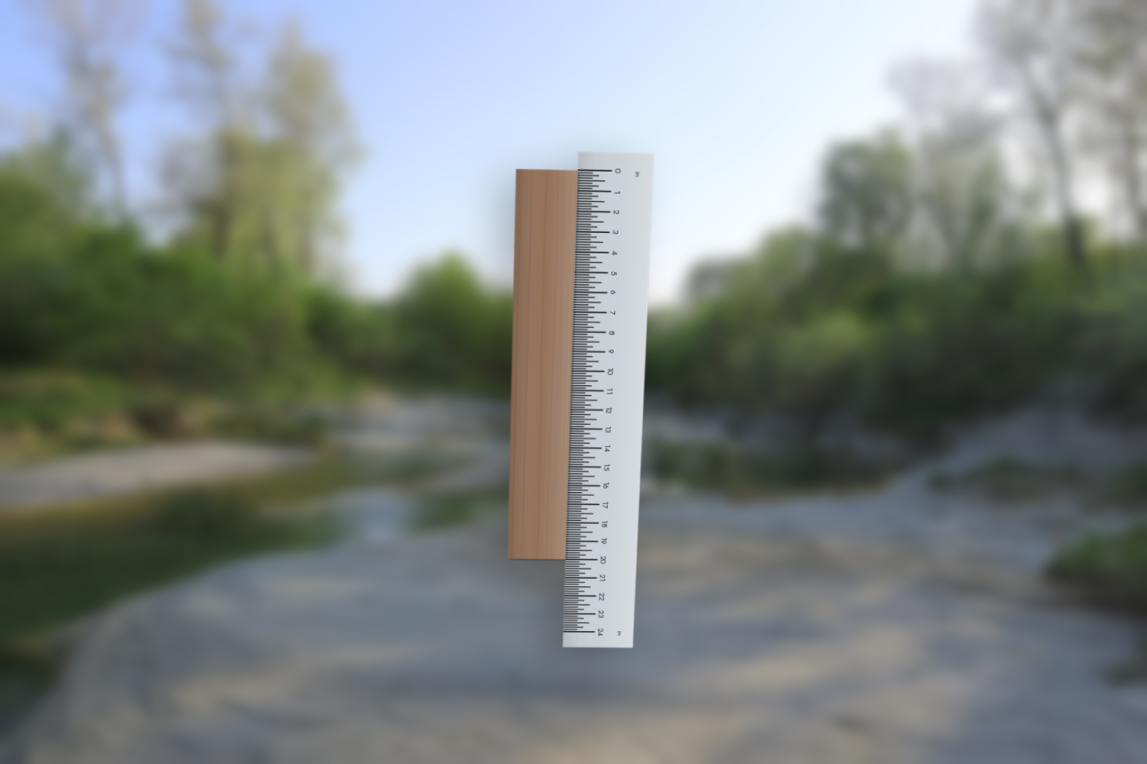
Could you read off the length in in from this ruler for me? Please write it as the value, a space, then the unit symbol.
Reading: 20 in
